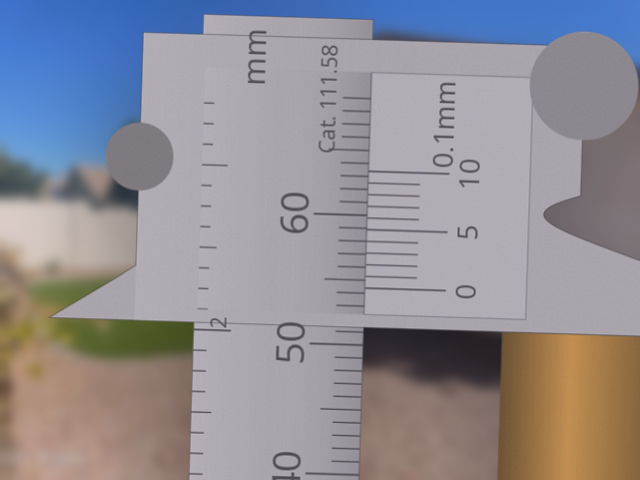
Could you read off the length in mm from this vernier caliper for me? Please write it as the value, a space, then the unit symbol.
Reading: 54.4 mm
